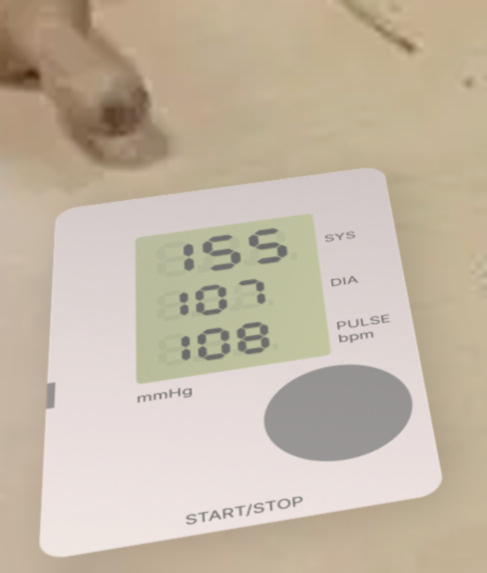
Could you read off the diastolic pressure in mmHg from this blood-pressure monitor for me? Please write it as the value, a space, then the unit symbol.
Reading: 107 mmHg
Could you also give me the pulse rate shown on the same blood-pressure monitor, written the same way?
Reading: 108 bpm
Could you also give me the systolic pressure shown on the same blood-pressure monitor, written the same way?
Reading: 155 mmHg
